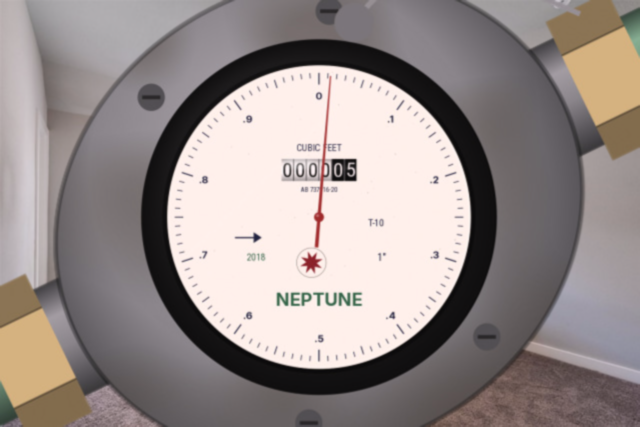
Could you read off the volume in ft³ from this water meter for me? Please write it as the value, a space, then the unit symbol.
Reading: 5.01 ft³
